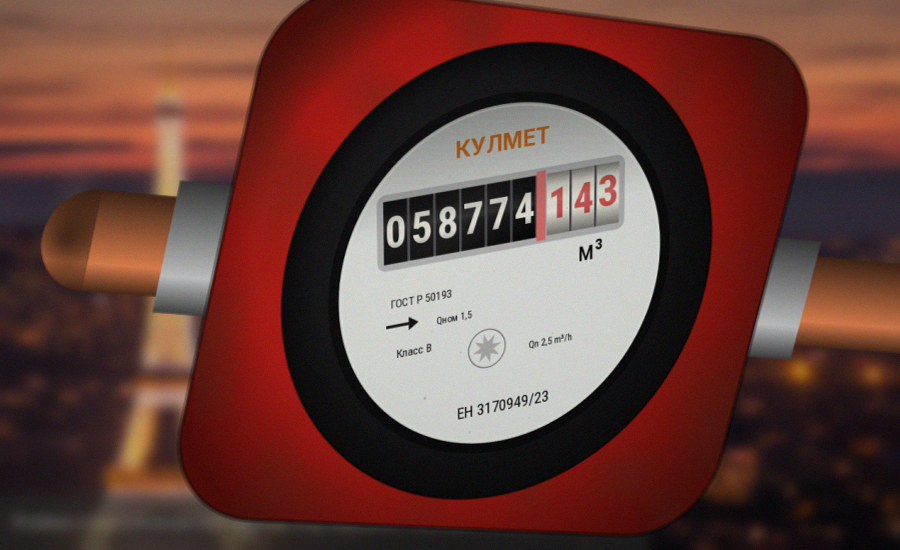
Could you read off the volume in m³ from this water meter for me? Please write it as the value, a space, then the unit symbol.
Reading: 58774.143 m³
